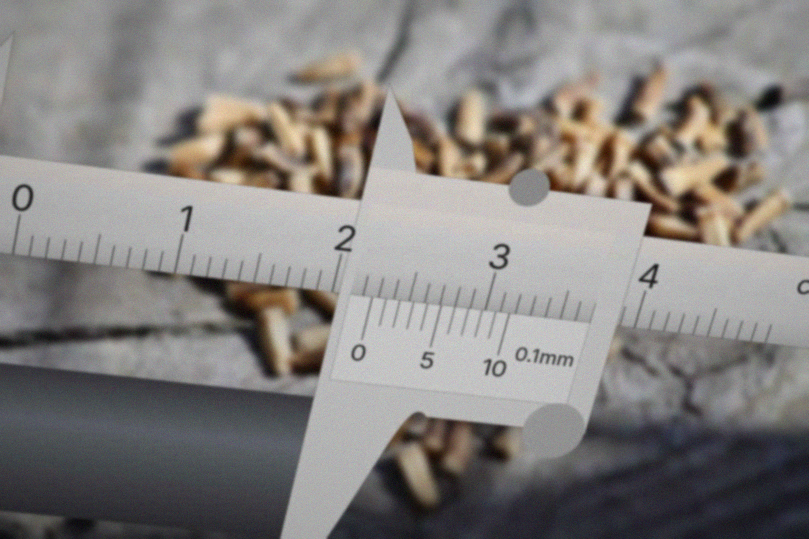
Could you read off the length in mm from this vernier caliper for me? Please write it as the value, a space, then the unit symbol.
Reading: 22.6 mm
